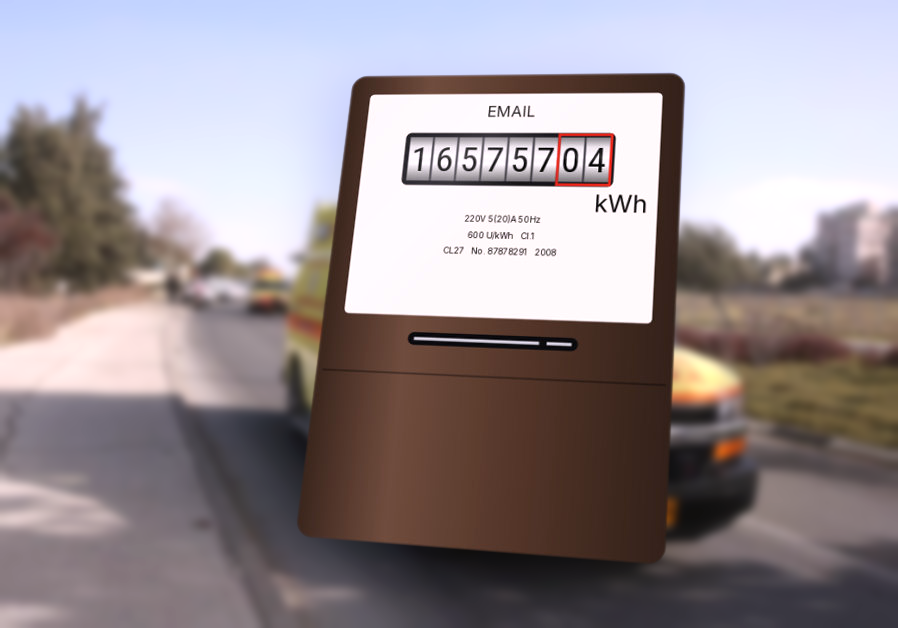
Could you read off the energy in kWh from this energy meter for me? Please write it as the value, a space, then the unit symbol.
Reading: 165757.04 kWh
